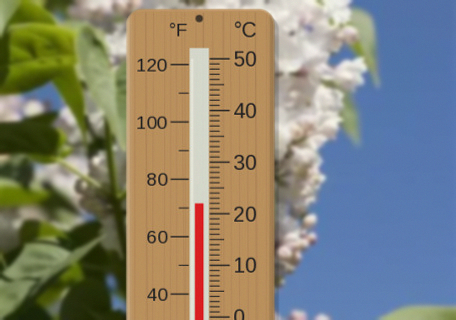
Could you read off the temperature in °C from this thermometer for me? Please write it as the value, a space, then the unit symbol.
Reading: 22 °C
